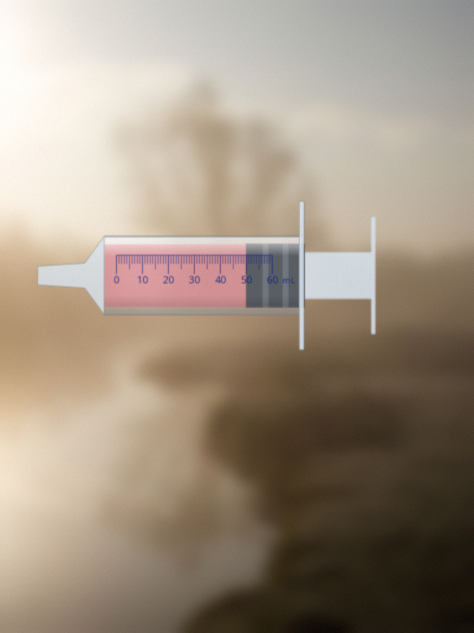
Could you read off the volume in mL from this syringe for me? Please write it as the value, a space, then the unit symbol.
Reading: 50 mL
